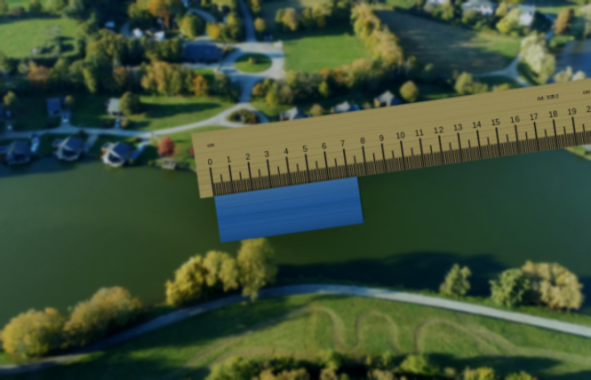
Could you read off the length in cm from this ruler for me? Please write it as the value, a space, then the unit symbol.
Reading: 7.5 cm
